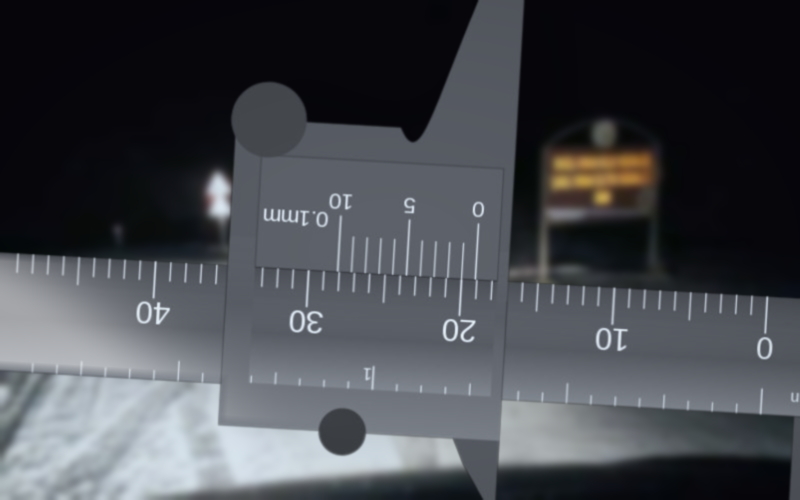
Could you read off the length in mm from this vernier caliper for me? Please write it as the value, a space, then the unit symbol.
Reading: 19.1 mm
